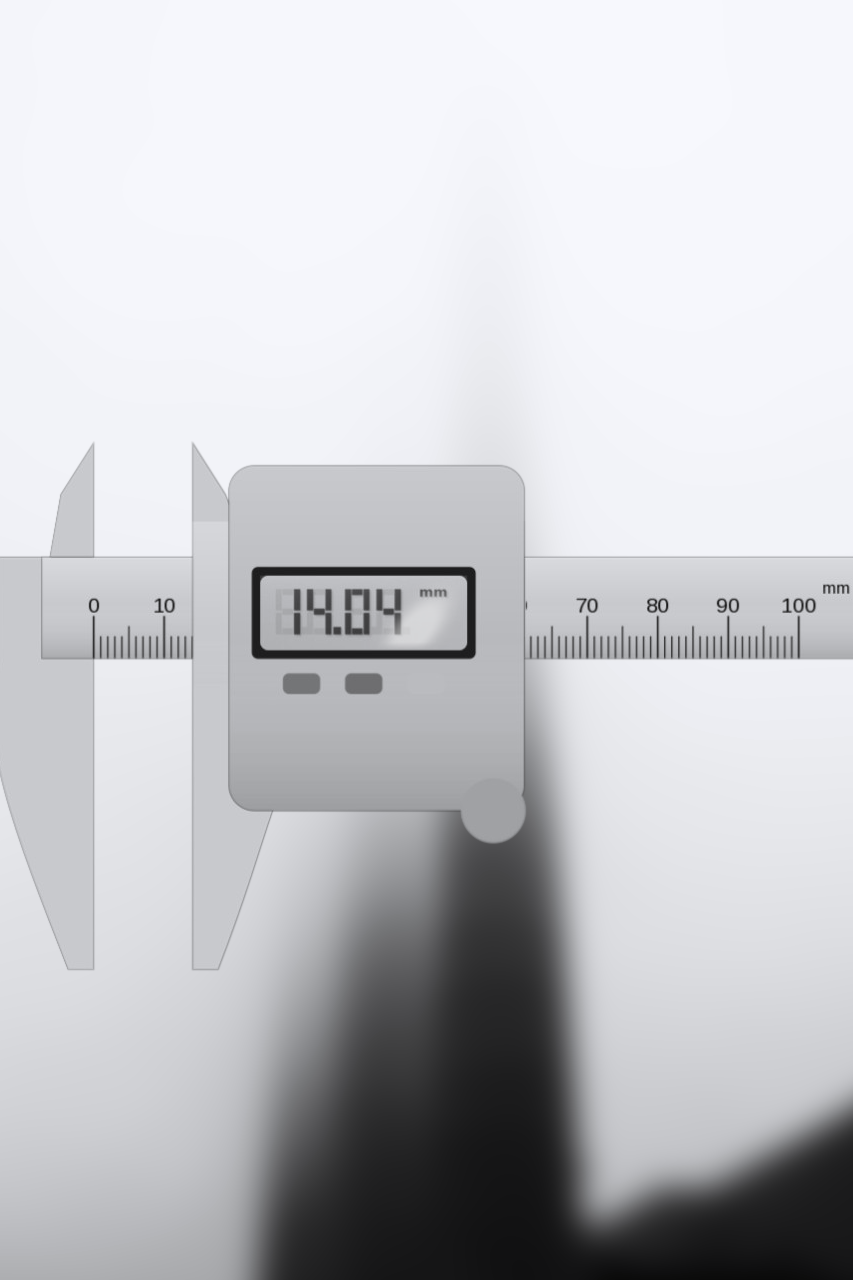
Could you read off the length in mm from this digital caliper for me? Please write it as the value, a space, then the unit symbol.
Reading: 14.04 mm
